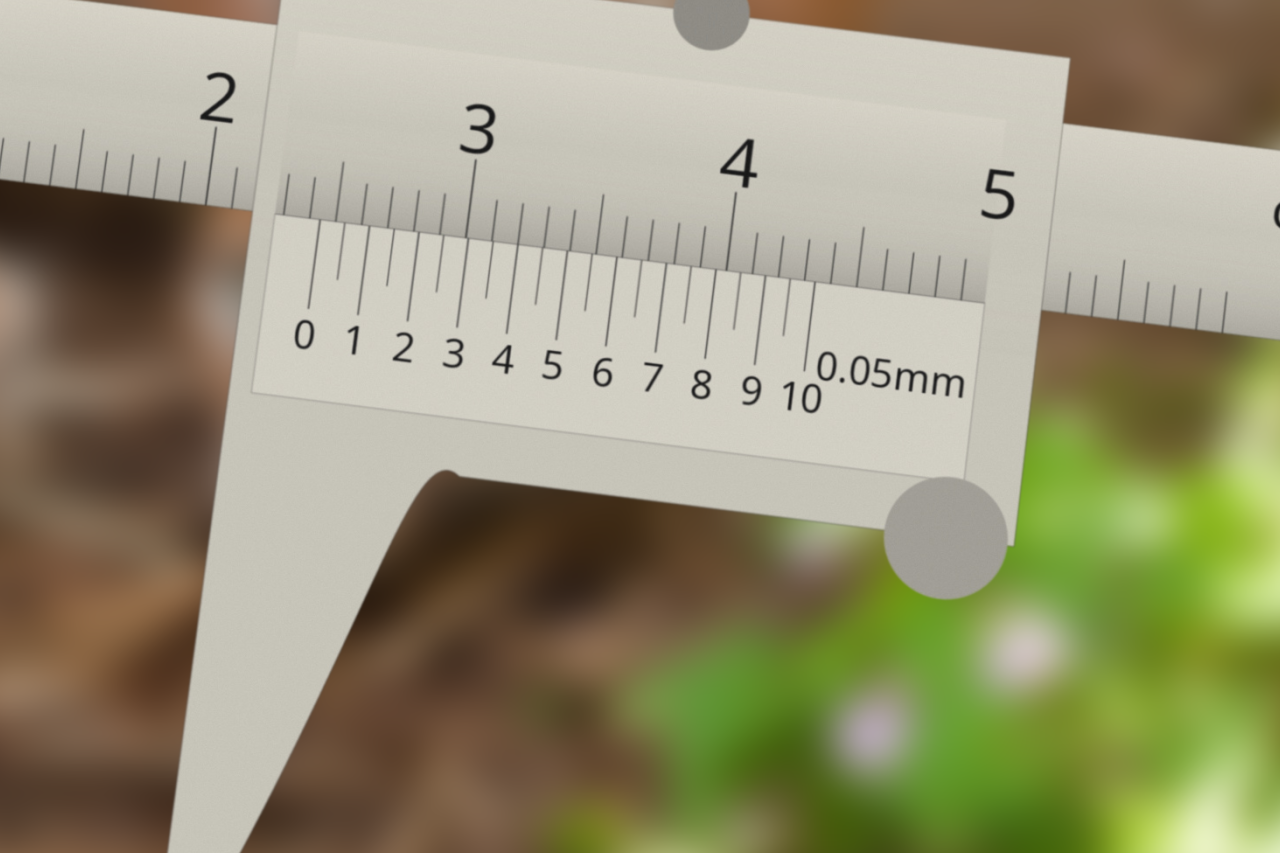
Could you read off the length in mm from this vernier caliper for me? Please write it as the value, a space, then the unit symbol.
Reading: 24.4 mm
